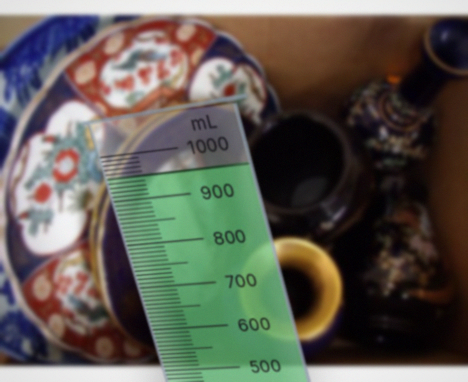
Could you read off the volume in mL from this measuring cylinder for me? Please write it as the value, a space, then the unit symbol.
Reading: 950 mL
